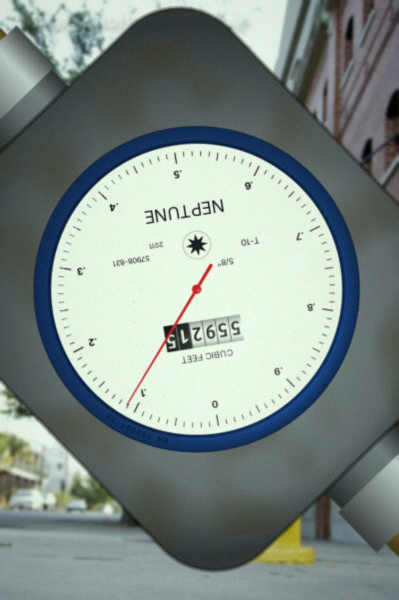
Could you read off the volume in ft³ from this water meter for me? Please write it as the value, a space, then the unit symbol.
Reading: 559215.11 ft³
